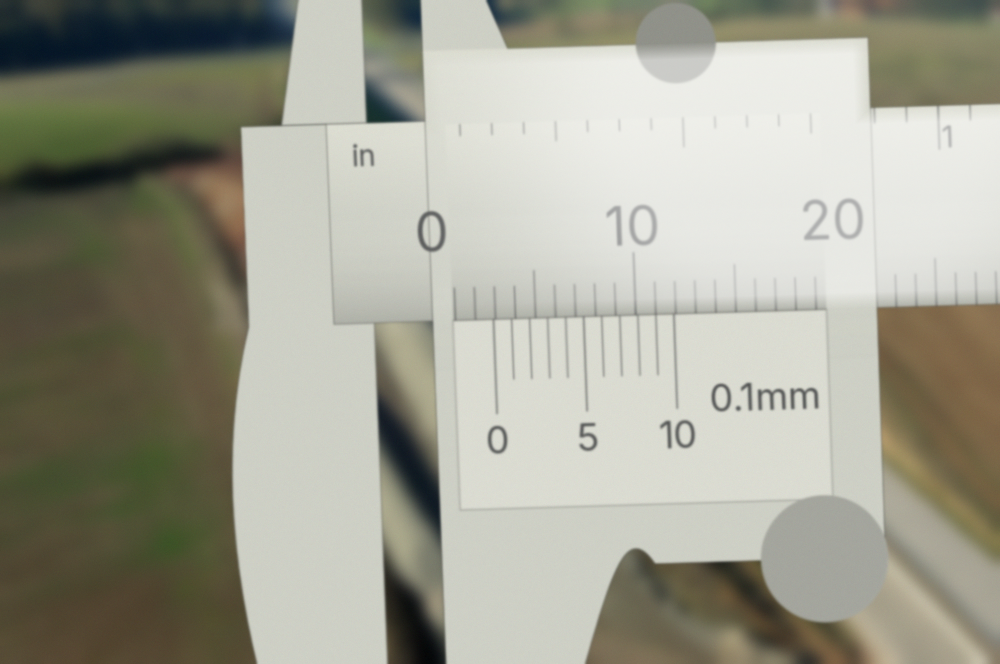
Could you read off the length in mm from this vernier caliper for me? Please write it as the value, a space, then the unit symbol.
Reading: 2.9 mm
